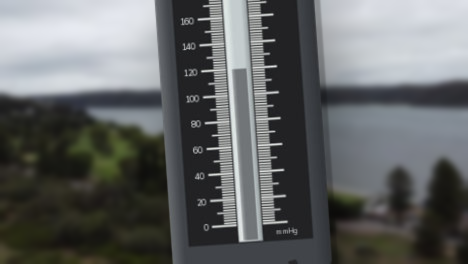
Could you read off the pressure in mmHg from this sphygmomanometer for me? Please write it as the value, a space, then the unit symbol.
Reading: 120 mmHg
